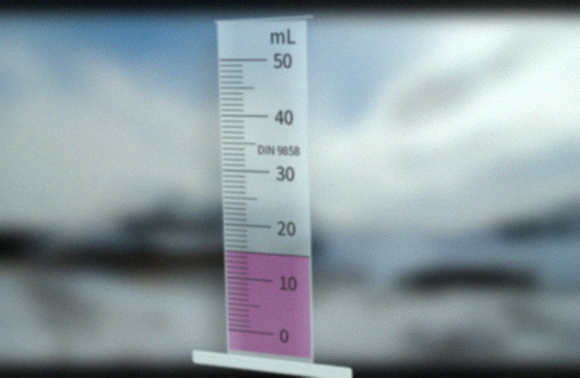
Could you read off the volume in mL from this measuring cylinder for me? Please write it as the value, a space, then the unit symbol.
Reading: 15 mL
